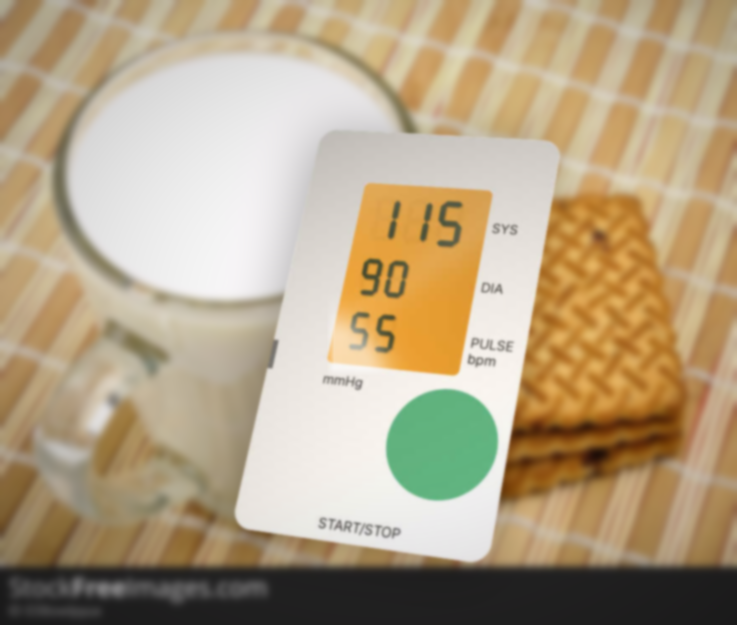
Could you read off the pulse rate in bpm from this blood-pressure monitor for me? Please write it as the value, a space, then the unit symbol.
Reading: 55 bpm
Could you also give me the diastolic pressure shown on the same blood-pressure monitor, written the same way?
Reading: 90 mmHg
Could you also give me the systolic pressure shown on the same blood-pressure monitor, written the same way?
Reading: 115 mmHg
